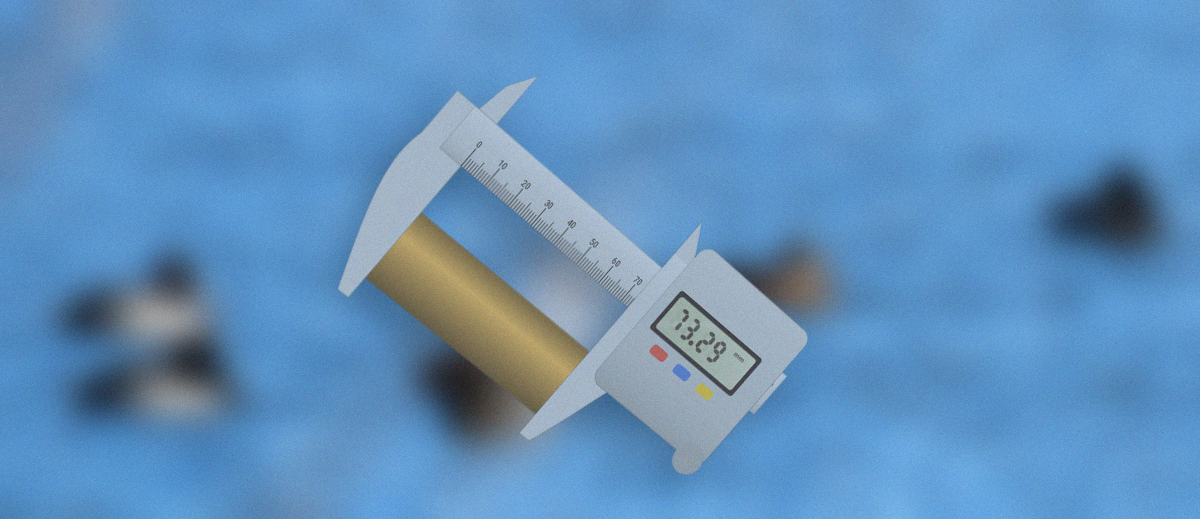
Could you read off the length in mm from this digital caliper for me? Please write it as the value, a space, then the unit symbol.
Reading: 73.29 mm
